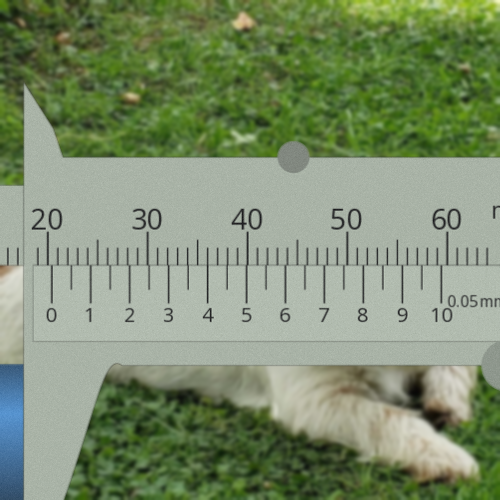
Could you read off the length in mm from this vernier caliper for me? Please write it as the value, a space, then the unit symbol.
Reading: 20.4 mm
